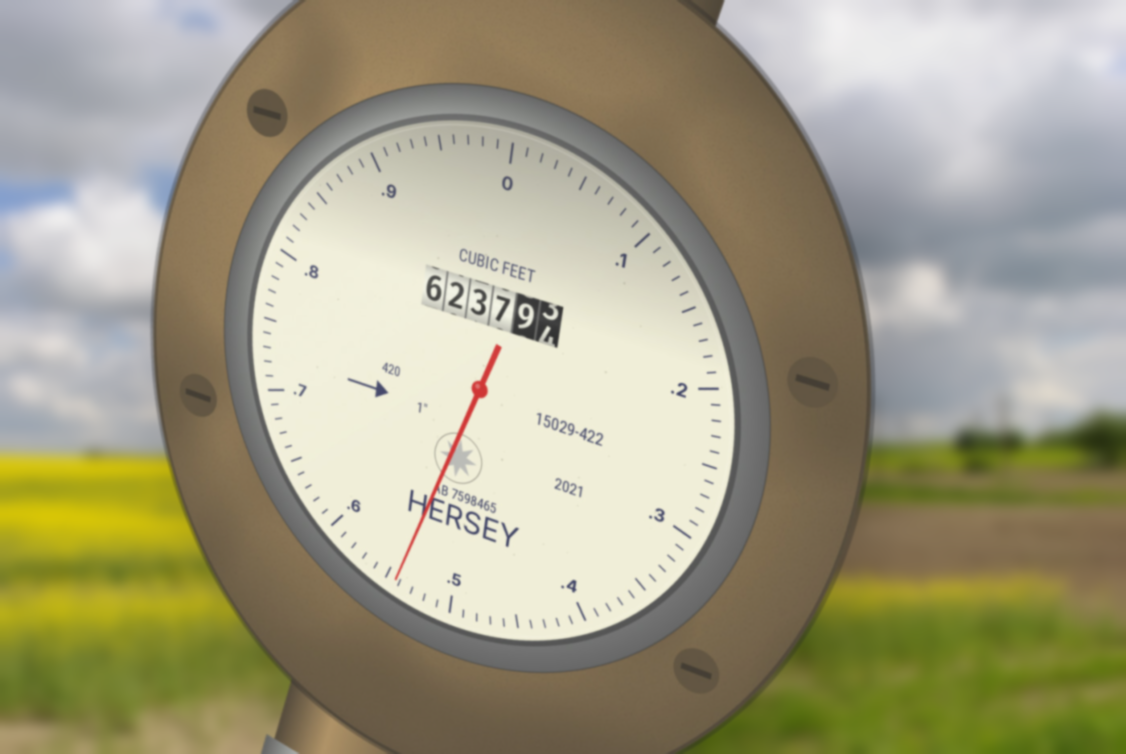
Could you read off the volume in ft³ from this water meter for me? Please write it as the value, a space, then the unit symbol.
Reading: 623793.54 ft³
